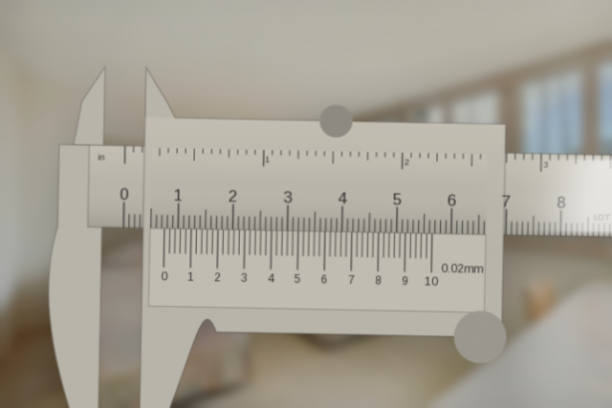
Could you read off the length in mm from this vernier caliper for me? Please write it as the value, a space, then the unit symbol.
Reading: 7.5 mm
